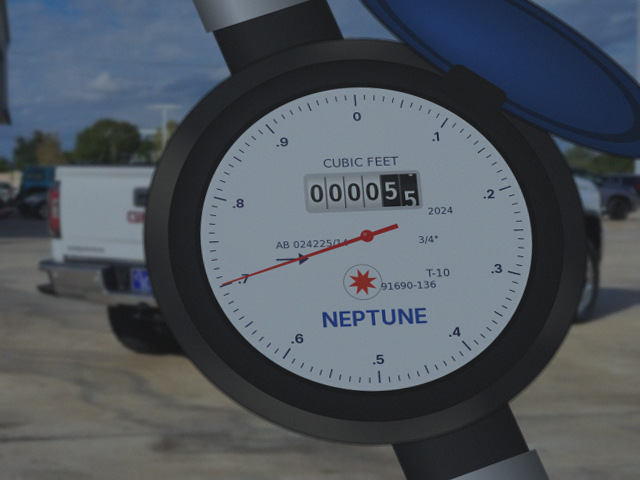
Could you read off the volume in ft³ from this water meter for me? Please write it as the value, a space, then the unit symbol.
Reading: 54.70 ft³
